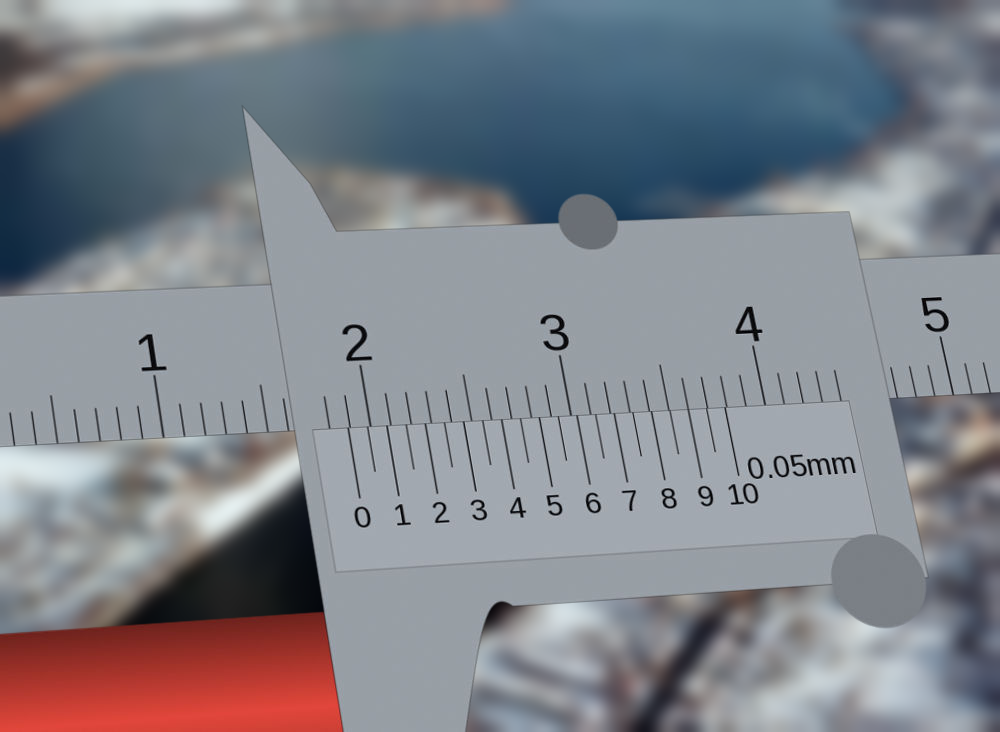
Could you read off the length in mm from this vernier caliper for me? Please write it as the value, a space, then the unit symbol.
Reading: 18.9 mm
